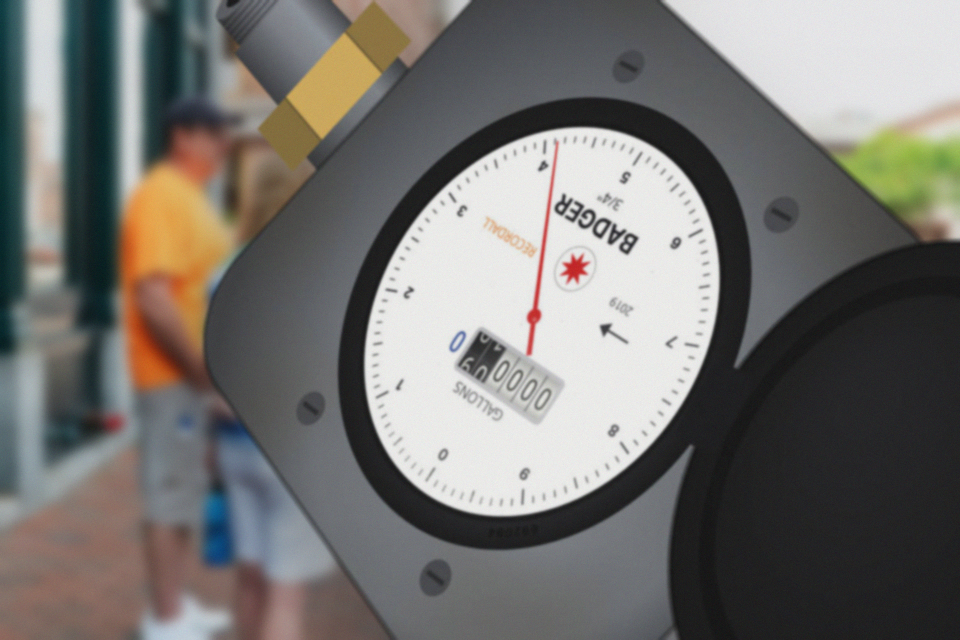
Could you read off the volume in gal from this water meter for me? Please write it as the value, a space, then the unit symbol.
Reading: 94.1 gal
